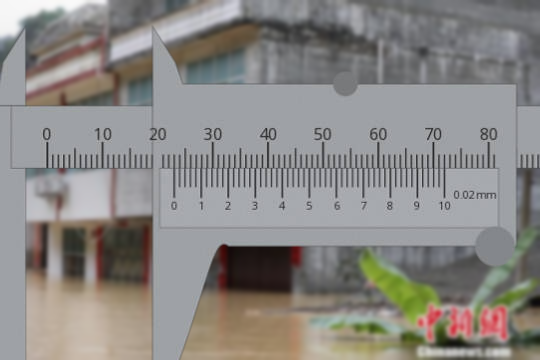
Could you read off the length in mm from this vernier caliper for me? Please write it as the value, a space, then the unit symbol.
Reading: 23.0 mm
